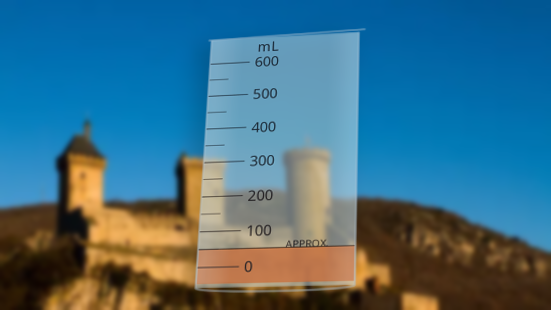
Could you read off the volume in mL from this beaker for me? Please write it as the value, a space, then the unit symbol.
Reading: 50 mL
